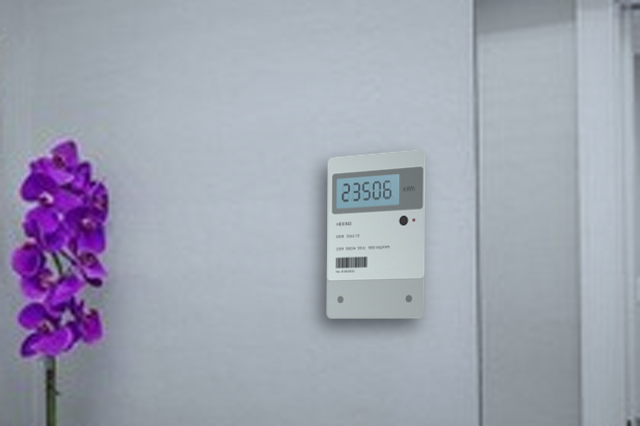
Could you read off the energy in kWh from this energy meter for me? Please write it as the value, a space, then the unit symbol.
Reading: 23506 kWh
